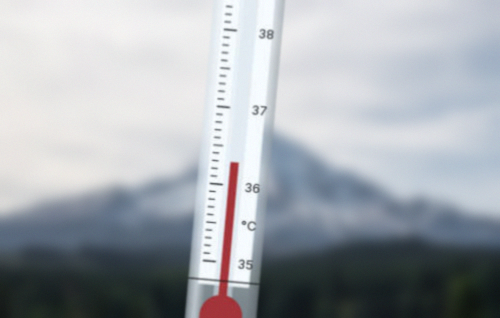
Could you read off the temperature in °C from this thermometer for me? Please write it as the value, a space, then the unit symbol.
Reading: 36.3 °C
